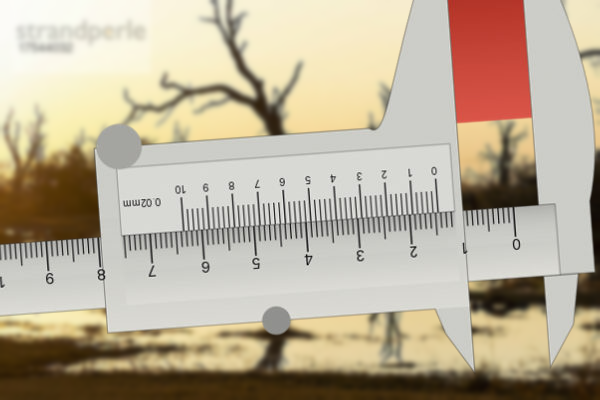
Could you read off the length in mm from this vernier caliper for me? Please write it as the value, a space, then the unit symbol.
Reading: 14.5 mm
